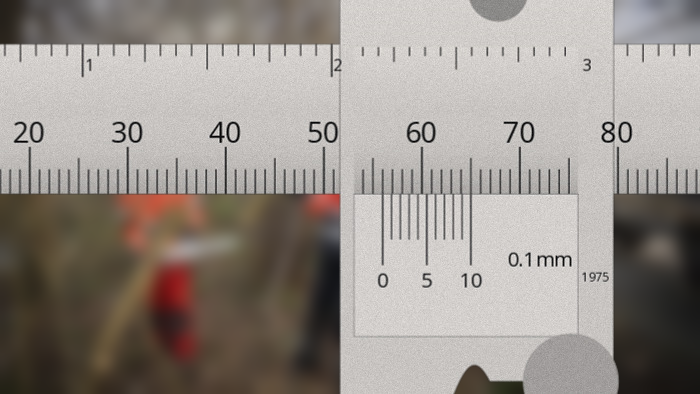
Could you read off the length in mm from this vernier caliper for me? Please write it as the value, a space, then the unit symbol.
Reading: 56.0 mm
